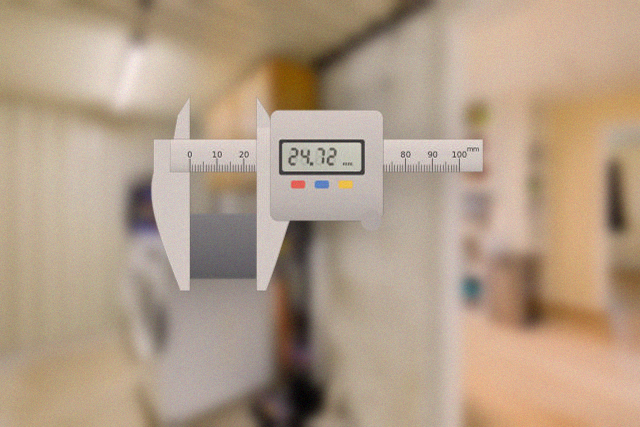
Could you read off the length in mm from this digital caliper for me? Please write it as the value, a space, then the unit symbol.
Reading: 24.72 mm
